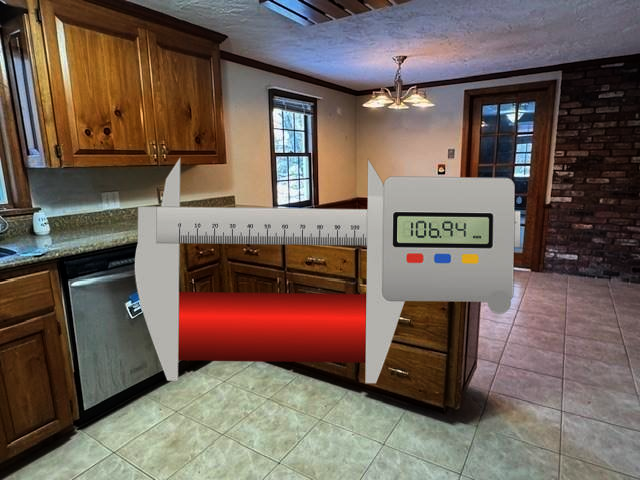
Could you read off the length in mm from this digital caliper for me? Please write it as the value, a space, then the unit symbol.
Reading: 106.94 mm
